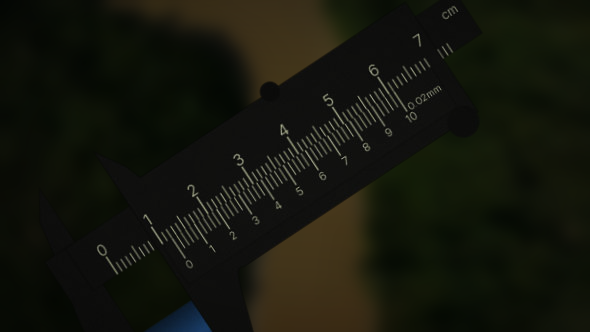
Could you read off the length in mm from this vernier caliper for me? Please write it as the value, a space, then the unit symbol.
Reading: 12.0 mm
